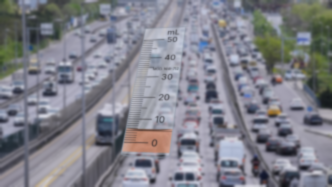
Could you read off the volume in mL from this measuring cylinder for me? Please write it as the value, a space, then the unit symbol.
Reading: 5 mL
